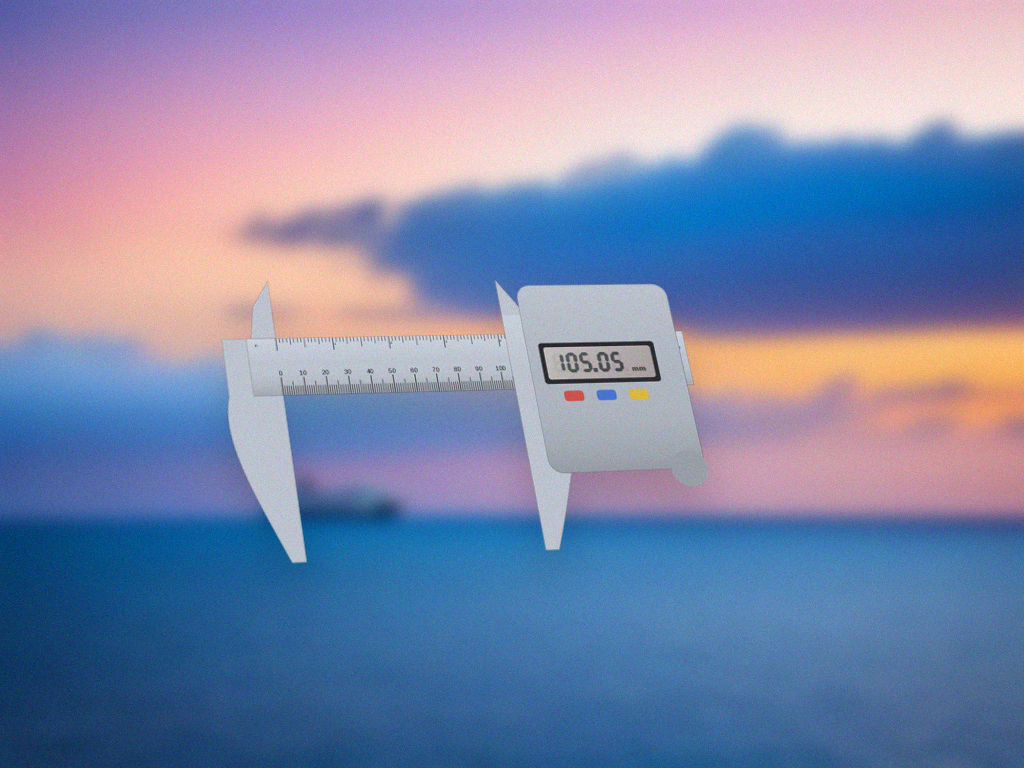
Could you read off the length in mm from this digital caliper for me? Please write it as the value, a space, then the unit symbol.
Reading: 105.05 mm
